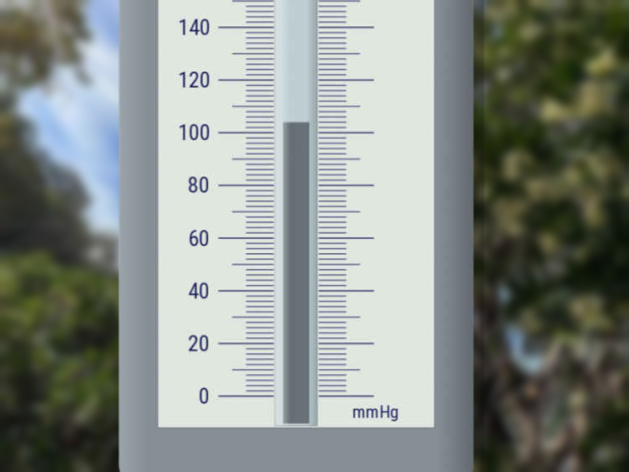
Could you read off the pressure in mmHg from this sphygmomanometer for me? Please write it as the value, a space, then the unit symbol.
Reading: 104 mmHg
